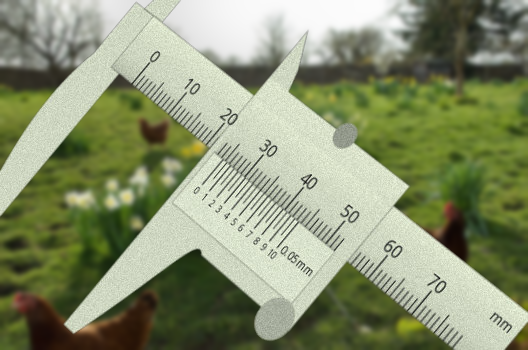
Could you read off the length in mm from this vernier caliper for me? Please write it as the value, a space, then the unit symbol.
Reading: 24.5 mm
